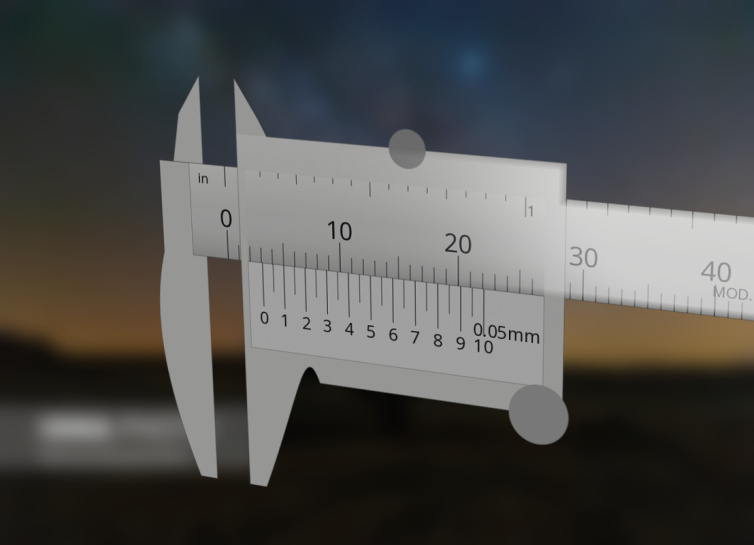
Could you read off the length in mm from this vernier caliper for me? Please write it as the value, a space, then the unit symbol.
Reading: 3.1 mm
